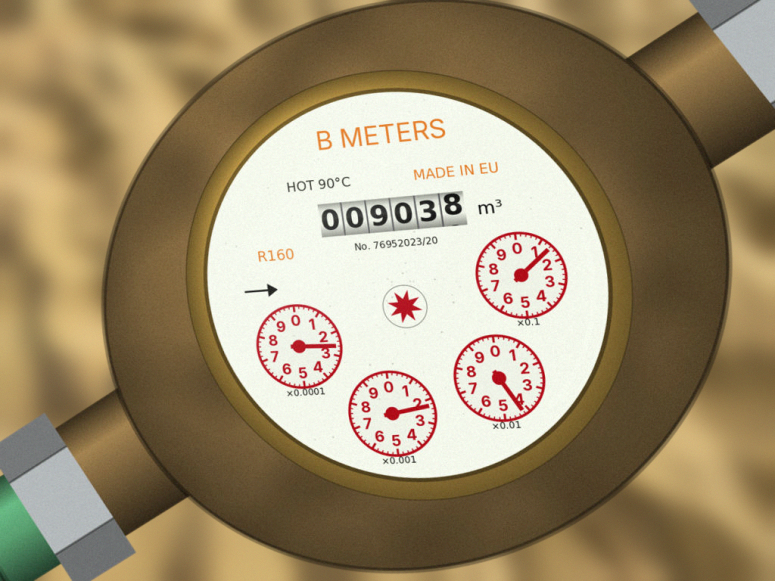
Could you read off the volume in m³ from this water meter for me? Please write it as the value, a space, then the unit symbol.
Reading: 9038.1422 m³
